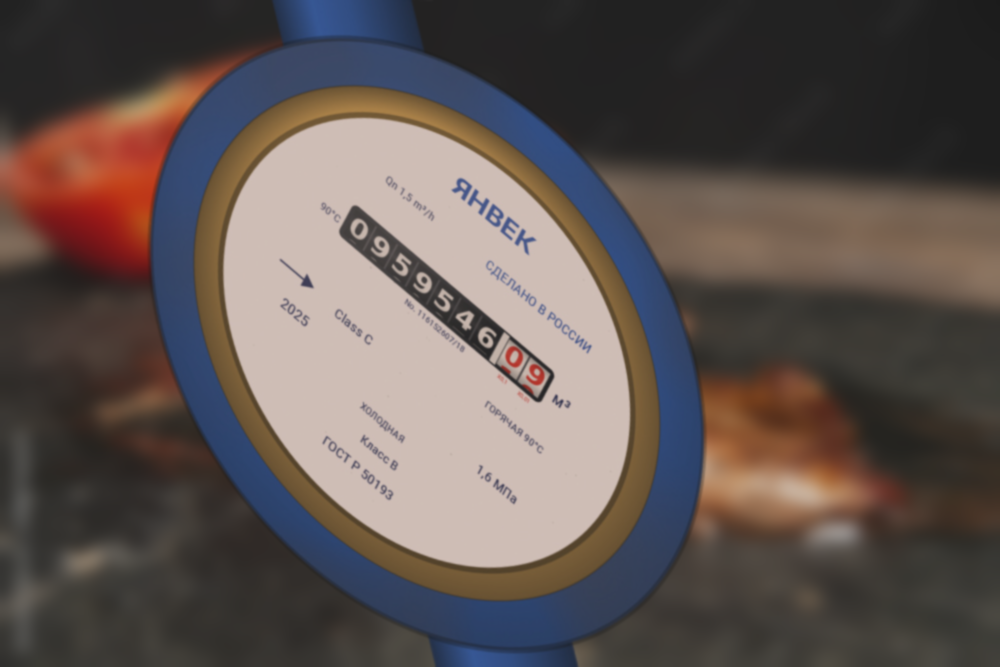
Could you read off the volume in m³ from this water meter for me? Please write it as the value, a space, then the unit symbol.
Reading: 959546.09 m³
